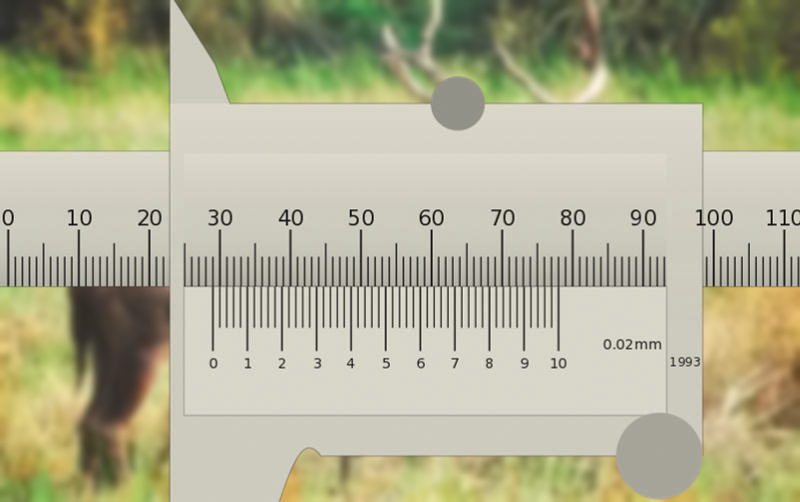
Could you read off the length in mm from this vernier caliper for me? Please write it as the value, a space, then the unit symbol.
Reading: 29.0 mm
